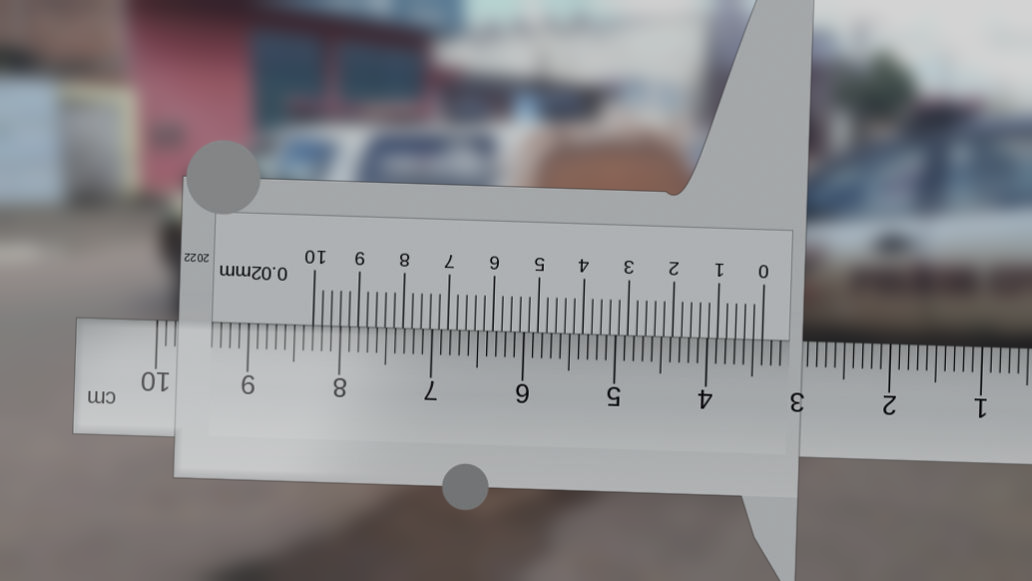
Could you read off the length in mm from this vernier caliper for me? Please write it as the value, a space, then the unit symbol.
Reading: 34.0 mm
